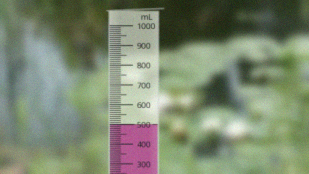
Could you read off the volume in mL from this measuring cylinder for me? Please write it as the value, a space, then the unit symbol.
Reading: 500 mL
